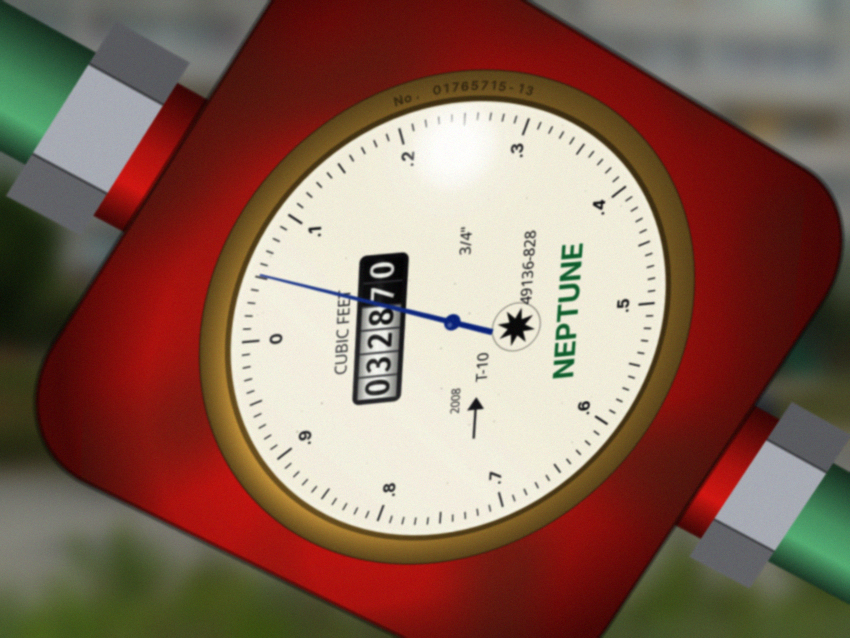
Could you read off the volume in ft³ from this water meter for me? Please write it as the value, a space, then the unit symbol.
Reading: 32870.05 ft³
